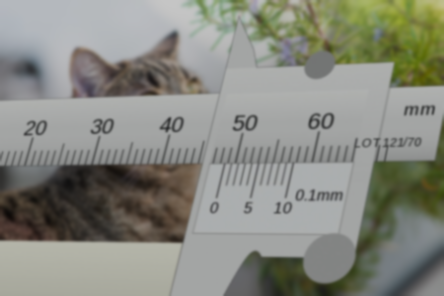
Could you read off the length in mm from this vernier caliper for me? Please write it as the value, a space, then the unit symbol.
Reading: 48.6 mm
